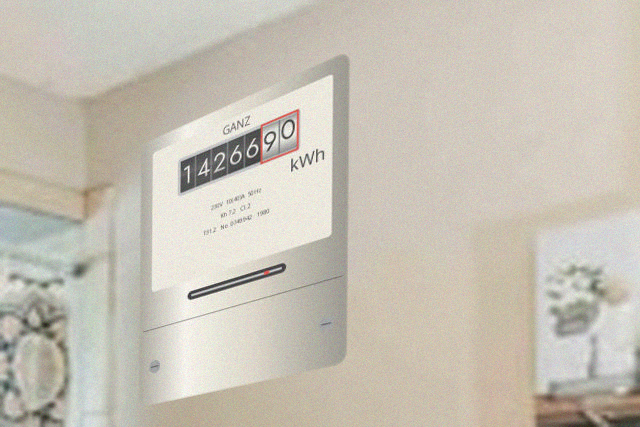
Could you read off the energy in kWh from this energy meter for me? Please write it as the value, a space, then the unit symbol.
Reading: 14266.90 kWh
